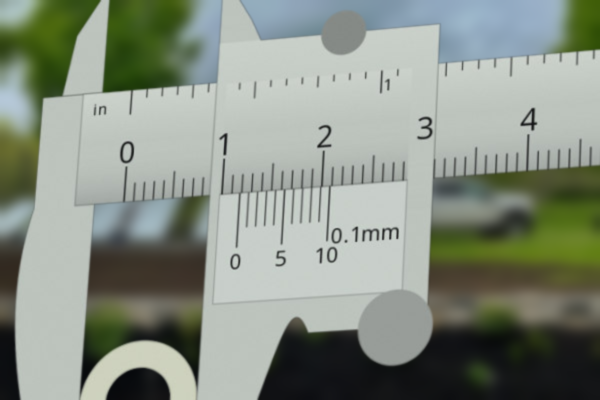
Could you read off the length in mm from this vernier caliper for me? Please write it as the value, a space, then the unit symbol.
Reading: 11.8 mm
